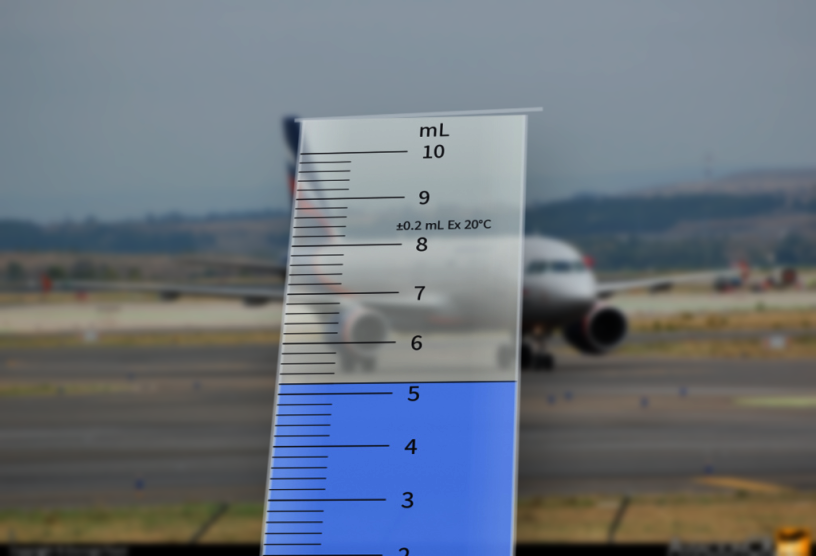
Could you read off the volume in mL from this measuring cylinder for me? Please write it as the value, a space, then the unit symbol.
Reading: 5.2 mL
